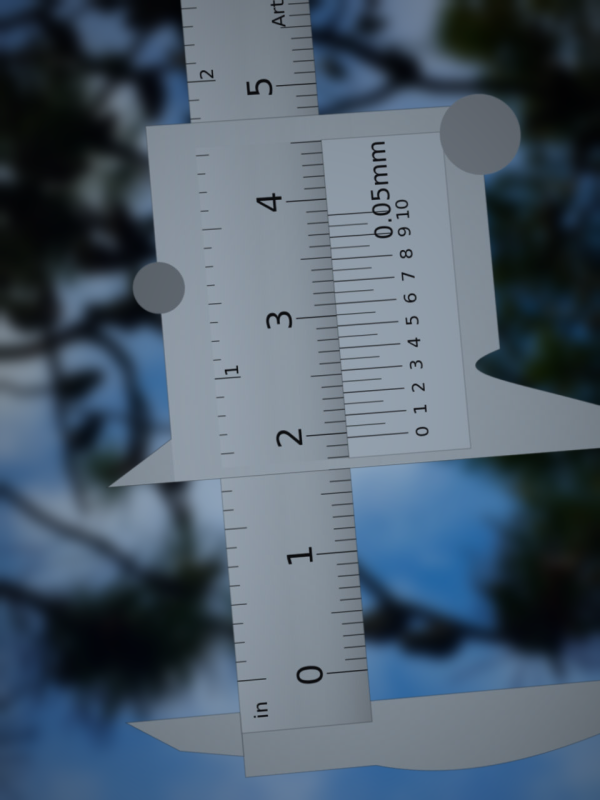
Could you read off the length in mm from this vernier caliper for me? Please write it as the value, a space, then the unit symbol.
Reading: 19.6 mm
